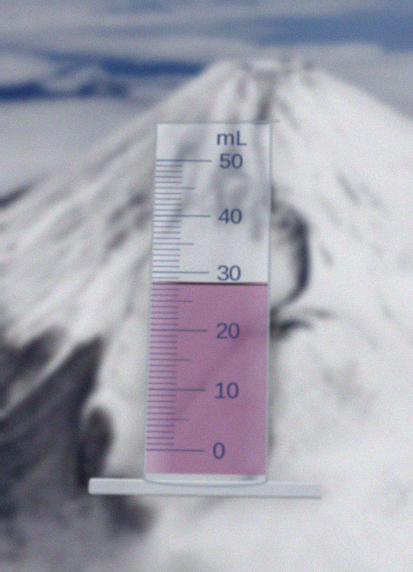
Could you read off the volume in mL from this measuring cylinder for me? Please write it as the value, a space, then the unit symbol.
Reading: 28 mL
